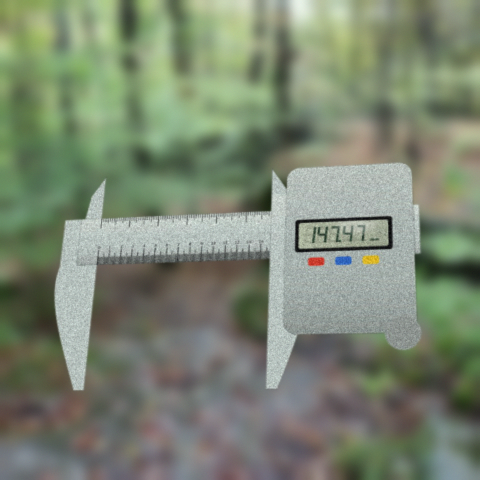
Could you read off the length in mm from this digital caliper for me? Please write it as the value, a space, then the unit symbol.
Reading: 147.47 mm
